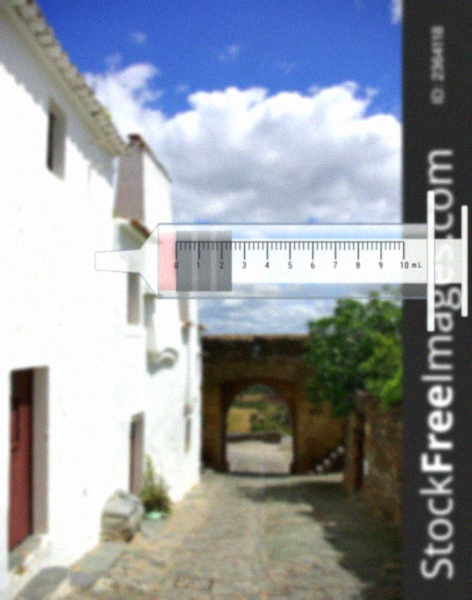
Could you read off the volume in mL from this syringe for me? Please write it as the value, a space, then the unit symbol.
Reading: 0 mL
